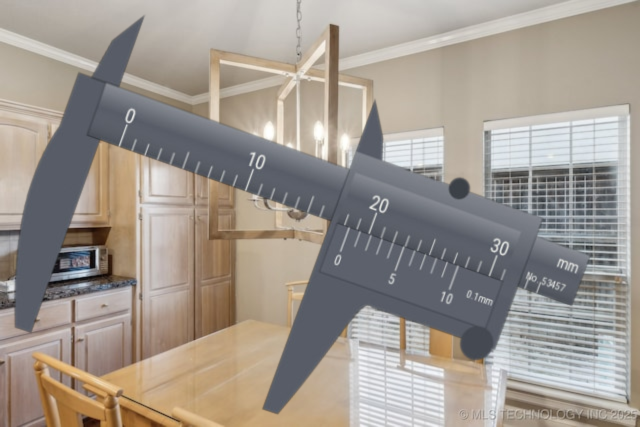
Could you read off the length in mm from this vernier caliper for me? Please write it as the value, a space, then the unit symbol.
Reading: 18.4 mm
